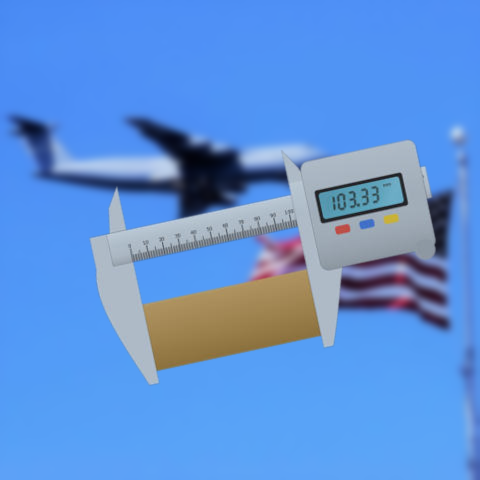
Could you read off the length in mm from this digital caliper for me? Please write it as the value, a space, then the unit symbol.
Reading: 103.33 mm
